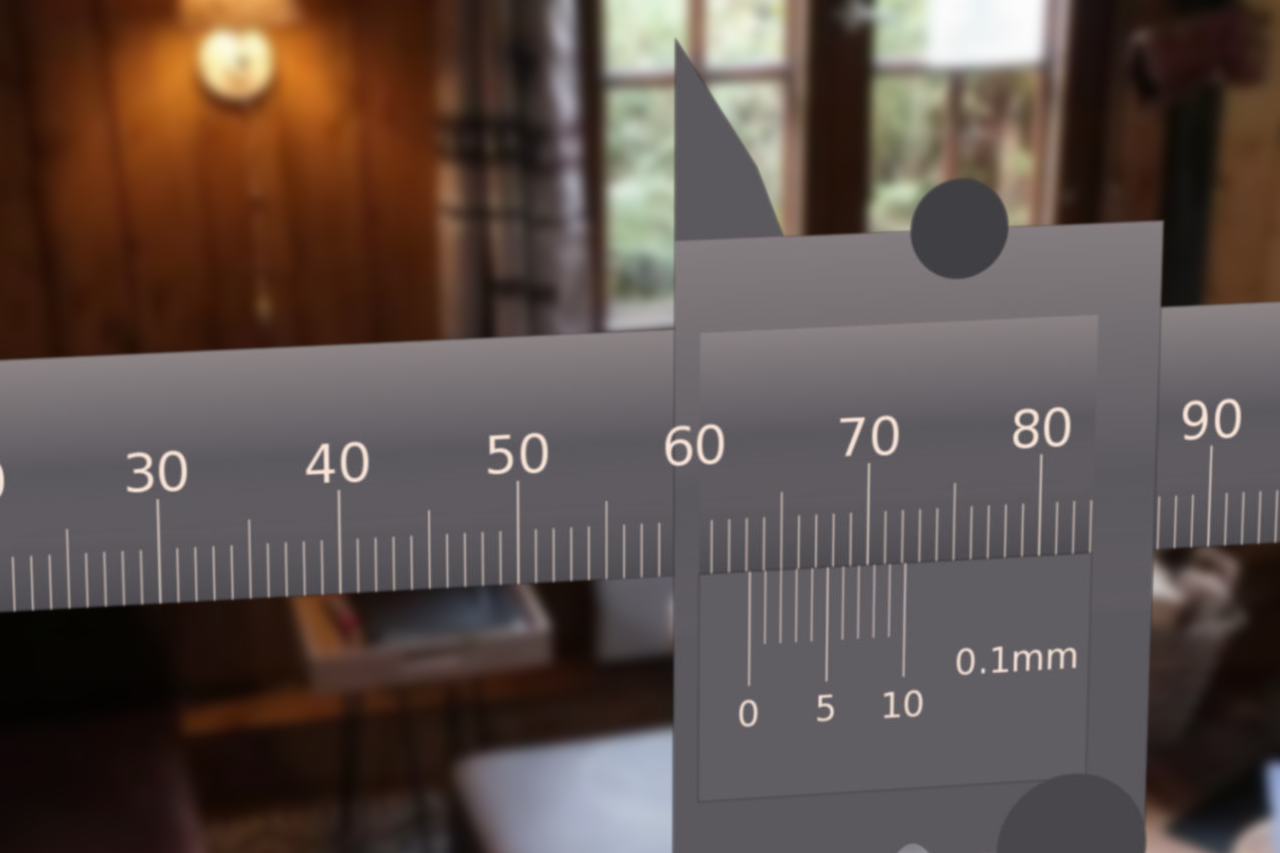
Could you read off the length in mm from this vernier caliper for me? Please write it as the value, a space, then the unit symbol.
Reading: 63.2 mm
